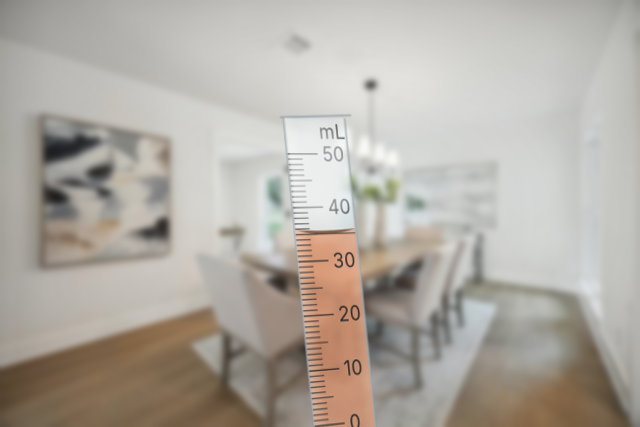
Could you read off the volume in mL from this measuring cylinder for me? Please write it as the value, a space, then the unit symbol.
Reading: 35 mL
